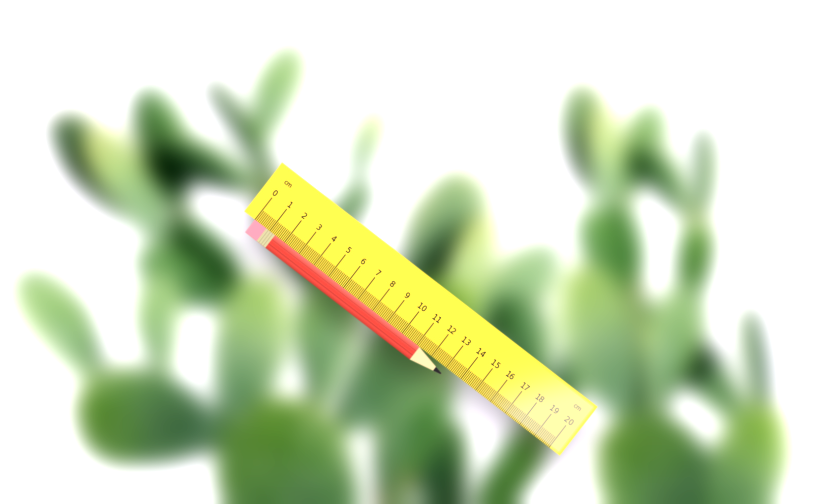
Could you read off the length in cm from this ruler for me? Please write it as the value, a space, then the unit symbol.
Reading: 13 cm
